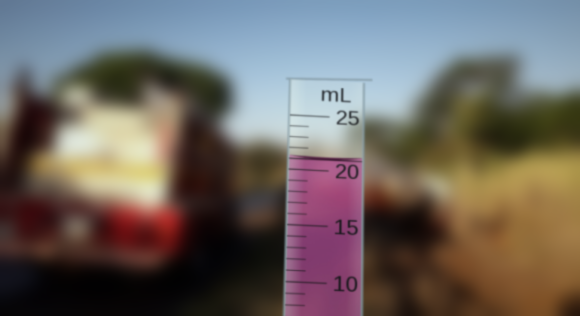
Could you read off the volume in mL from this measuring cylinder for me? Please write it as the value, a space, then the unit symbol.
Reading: 21 mL
